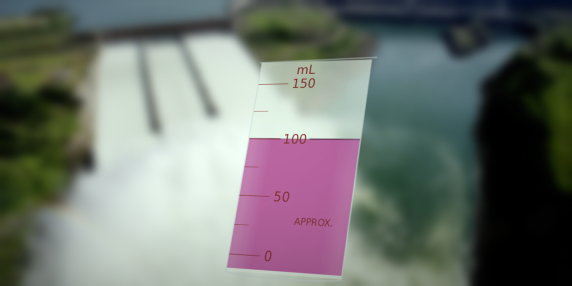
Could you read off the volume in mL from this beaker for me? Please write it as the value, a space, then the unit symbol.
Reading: 100 mL
